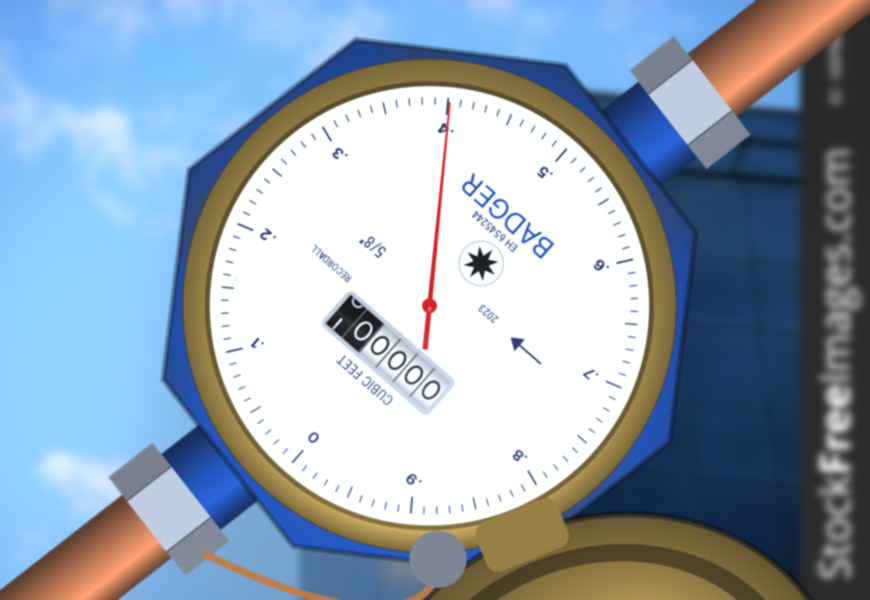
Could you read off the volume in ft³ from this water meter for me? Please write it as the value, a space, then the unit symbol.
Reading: 1.40 ft³
